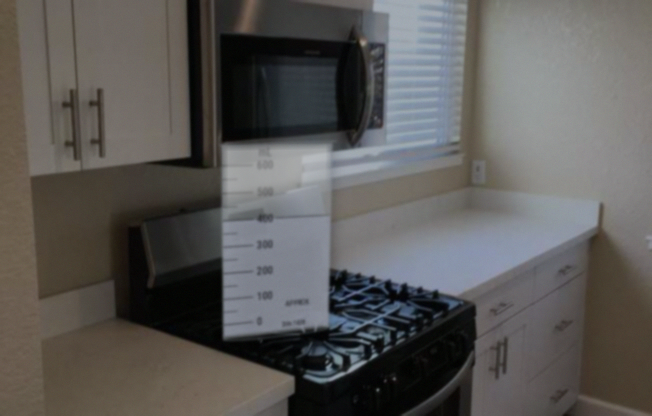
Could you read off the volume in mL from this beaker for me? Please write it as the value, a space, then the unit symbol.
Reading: 400 mL
